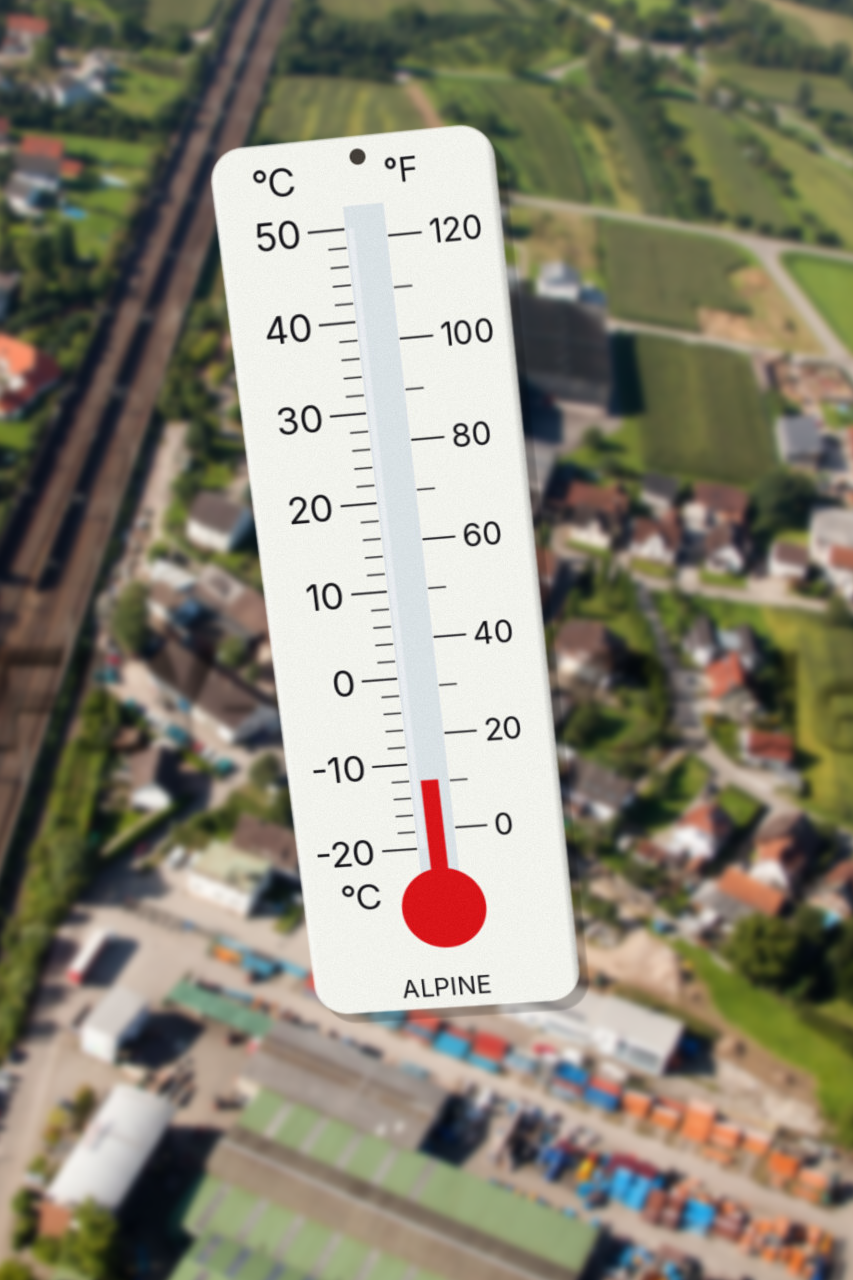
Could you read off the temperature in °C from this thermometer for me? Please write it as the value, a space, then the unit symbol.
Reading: -12 °C
